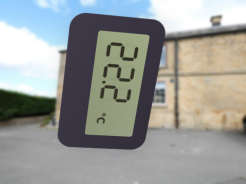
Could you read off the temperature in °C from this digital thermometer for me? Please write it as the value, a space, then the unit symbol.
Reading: 22.2 °C
